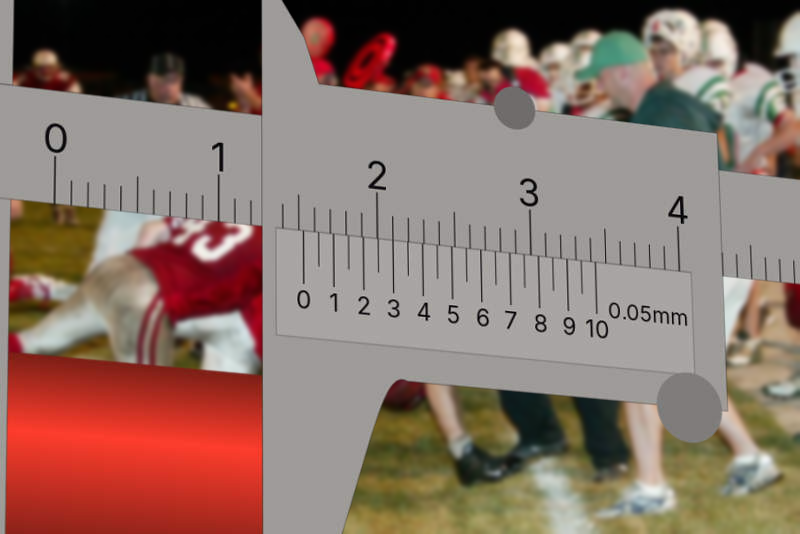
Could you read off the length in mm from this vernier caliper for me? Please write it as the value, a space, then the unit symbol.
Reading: 15.3 mm
